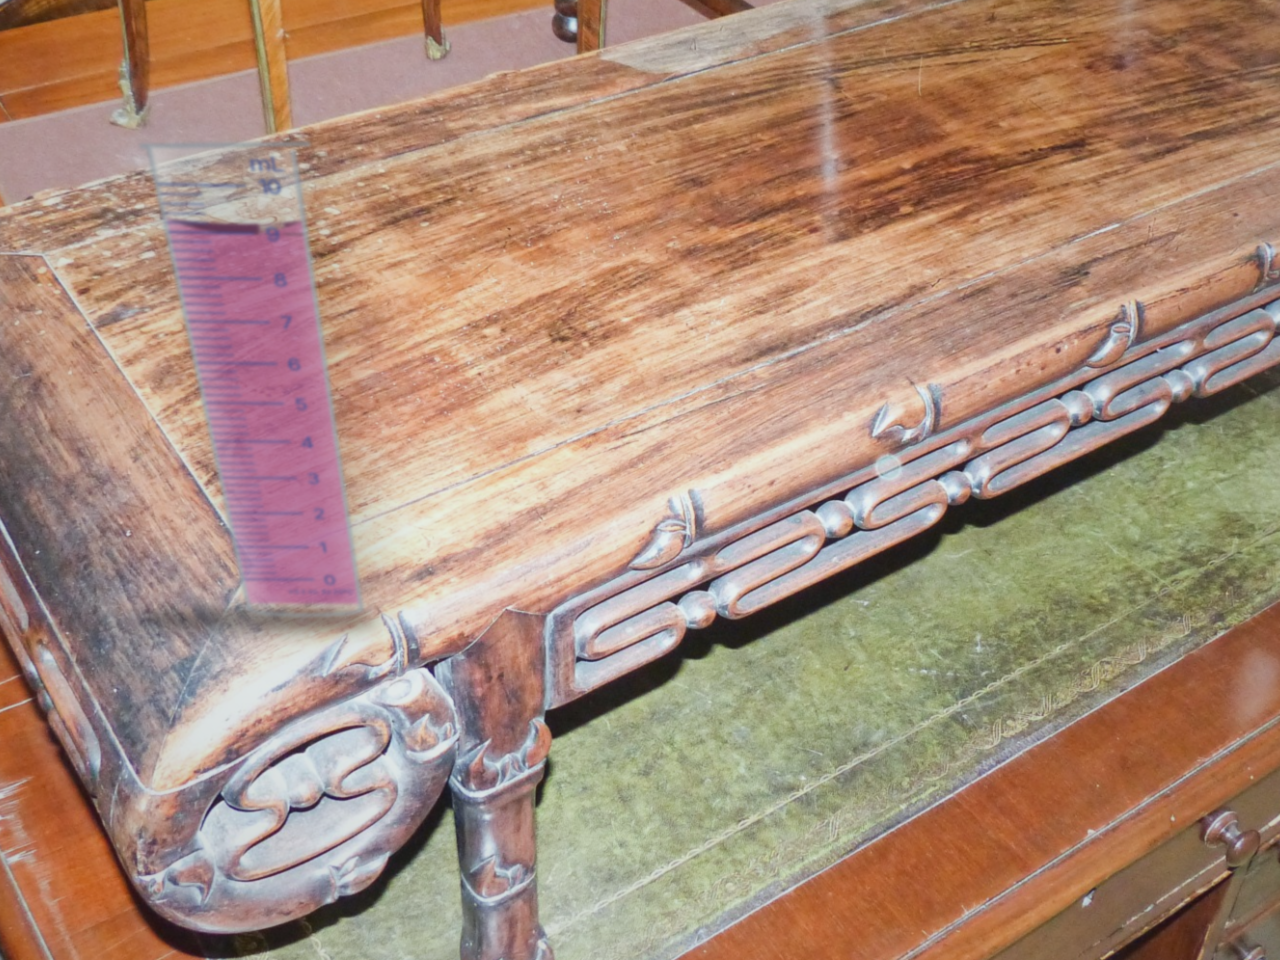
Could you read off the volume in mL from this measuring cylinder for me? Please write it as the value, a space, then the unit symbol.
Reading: 9 mL
